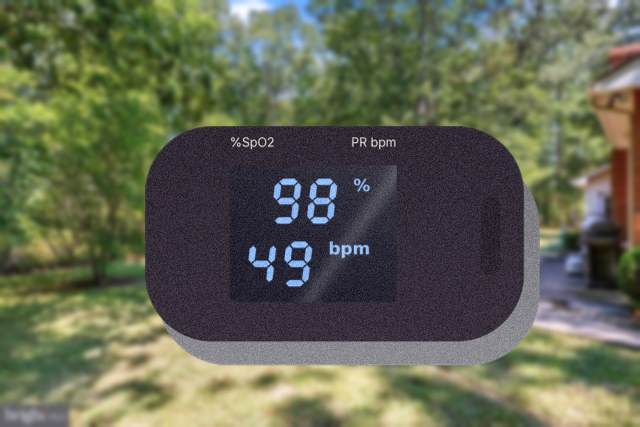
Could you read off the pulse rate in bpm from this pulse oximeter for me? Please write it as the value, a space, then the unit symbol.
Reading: 49 bpm
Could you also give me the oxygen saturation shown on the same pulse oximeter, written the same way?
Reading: 98 %
